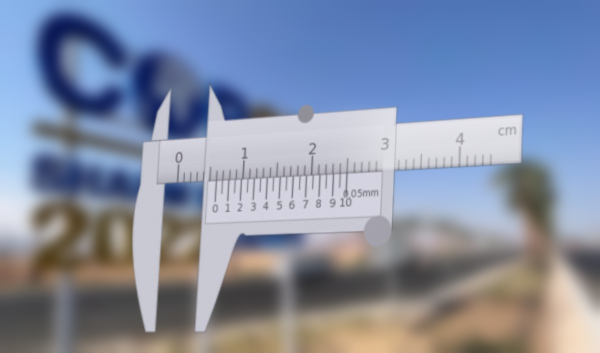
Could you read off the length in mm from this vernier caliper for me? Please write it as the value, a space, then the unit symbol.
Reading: 6.0 mm
